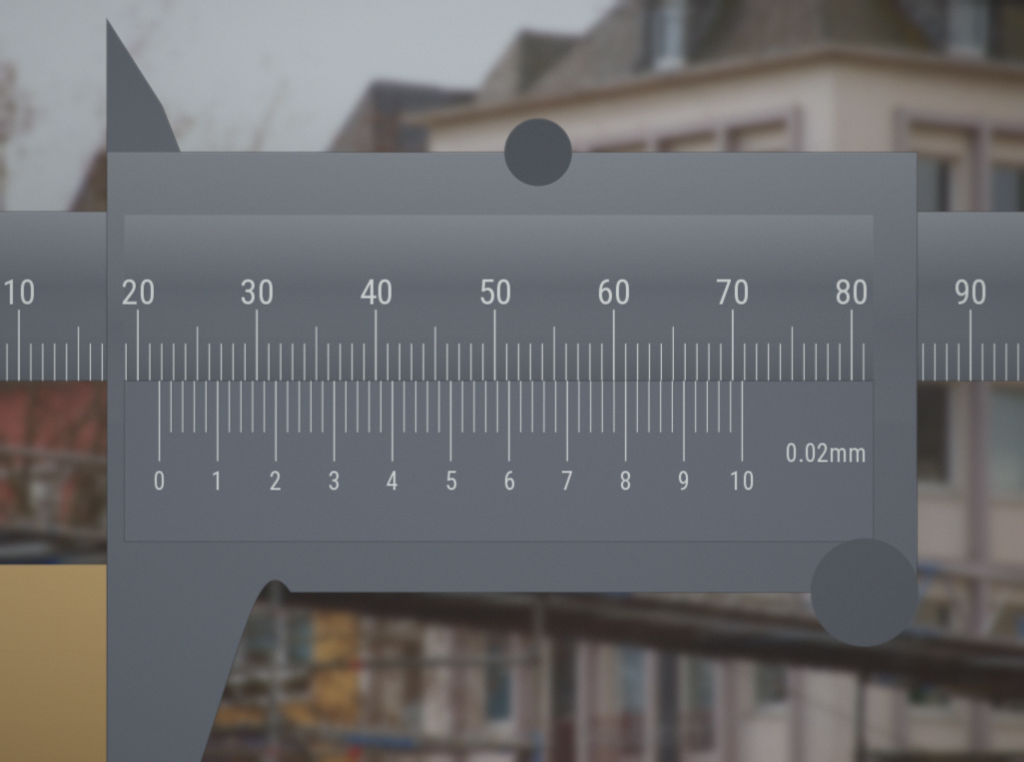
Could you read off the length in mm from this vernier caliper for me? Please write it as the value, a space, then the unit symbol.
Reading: 21.8 mm
